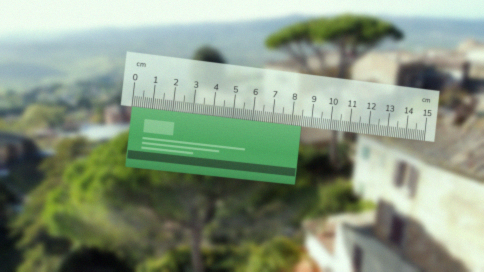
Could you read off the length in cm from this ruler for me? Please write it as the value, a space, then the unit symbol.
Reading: 8.5 cm
